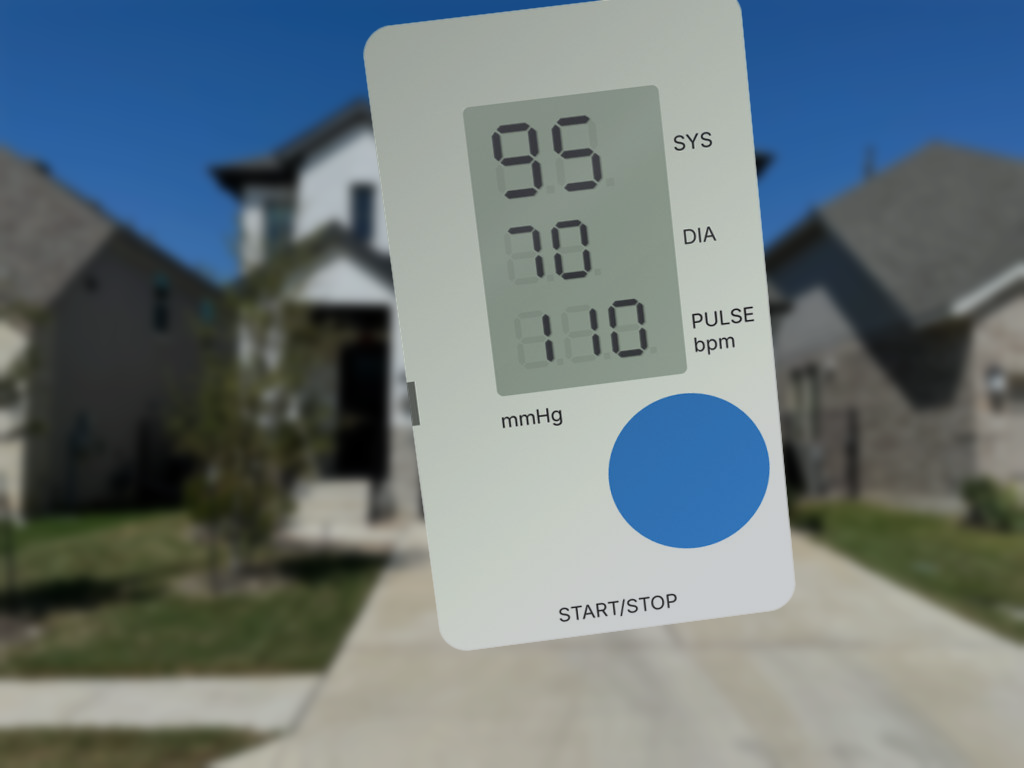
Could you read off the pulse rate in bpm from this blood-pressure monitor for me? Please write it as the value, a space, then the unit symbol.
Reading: 110 bpm
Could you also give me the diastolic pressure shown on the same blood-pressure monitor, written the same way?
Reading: 70 mmHg
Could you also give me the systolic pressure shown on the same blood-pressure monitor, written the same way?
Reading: 95 mmHg
